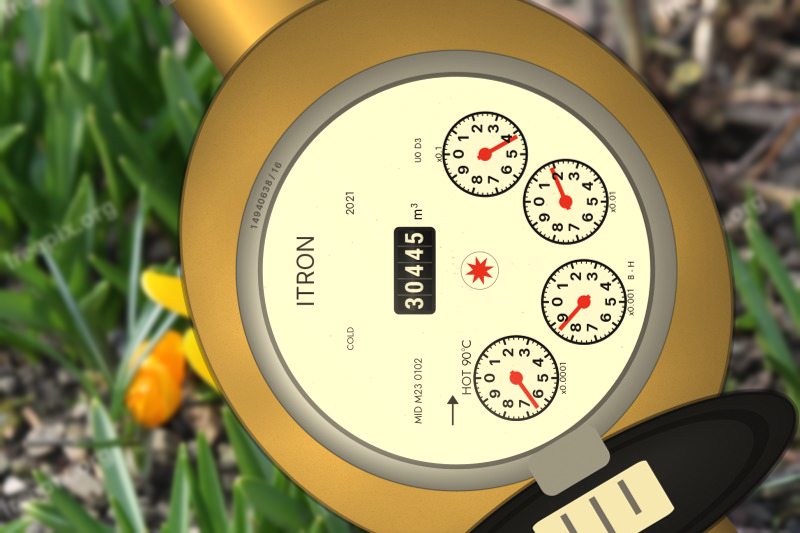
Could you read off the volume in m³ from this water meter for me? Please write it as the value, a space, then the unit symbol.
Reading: 30445.4186 m³
